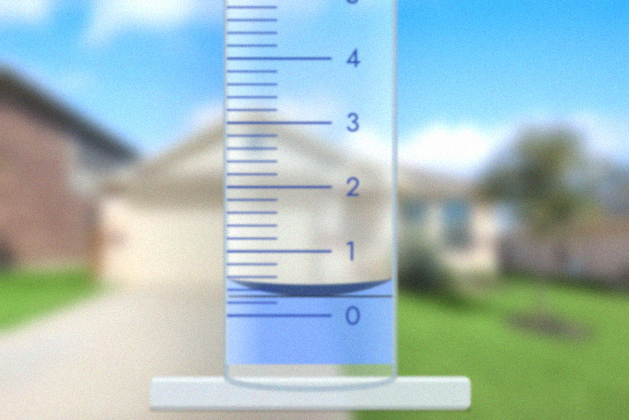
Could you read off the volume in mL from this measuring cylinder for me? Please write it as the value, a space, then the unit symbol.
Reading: 0.3 mL
